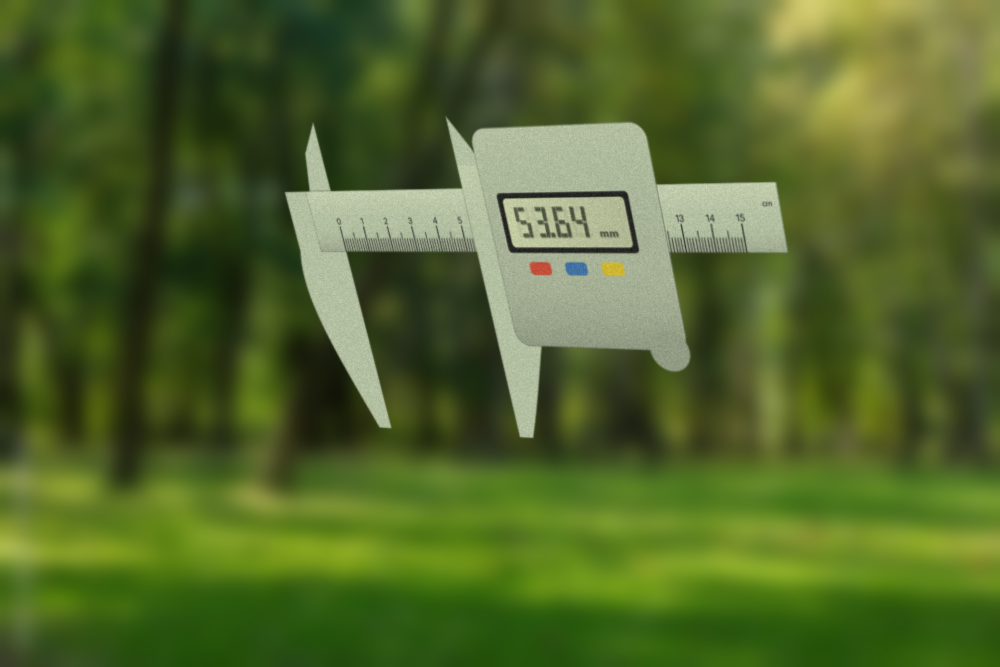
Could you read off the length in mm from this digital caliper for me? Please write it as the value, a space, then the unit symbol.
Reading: 53.64 mm
